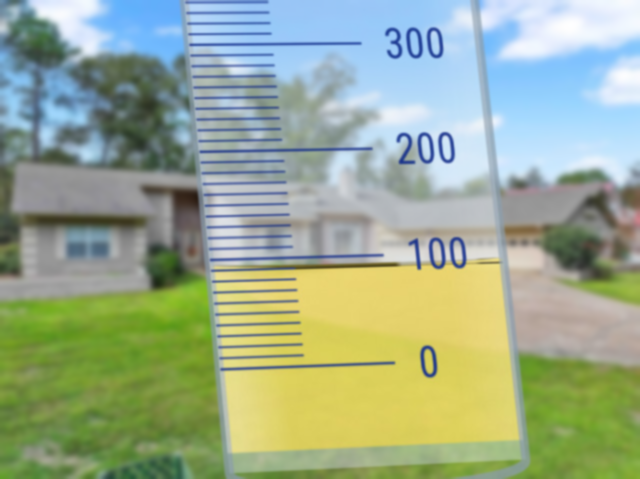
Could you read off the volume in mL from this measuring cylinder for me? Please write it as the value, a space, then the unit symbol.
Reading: 90 mL
